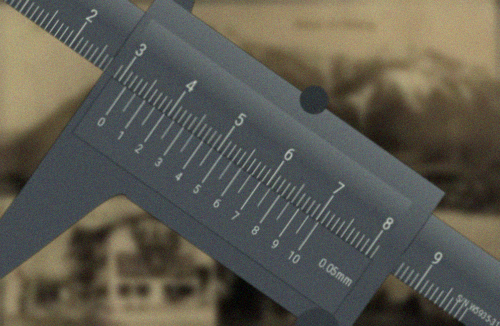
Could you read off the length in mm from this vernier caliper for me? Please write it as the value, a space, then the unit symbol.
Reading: 31.5 mm
